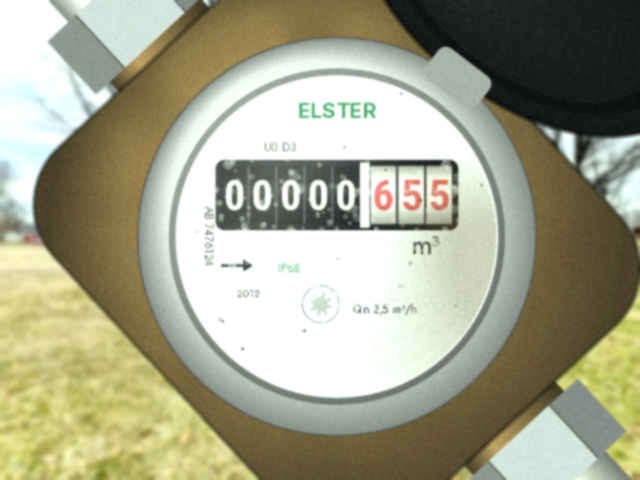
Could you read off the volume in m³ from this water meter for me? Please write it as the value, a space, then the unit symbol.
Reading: 0.655 m³
